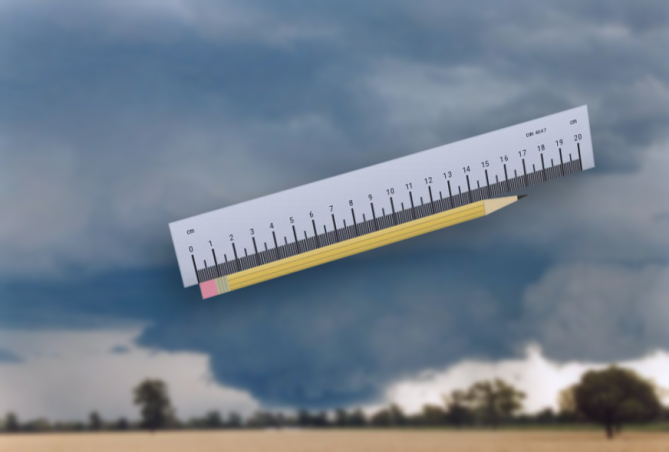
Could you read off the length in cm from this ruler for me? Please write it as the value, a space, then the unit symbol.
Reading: 17 cm
